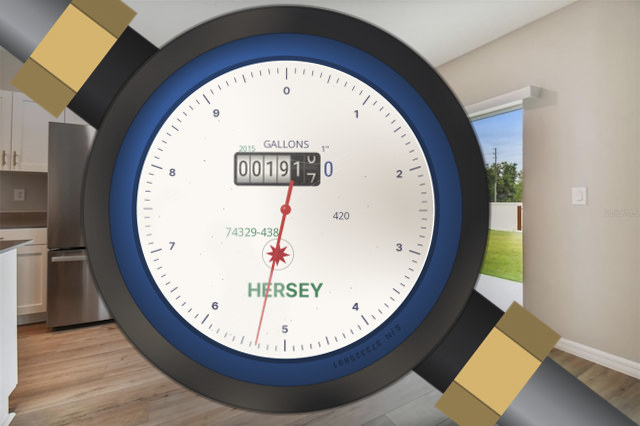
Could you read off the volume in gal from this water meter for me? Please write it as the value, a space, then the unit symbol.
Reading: 19165.3 gal
